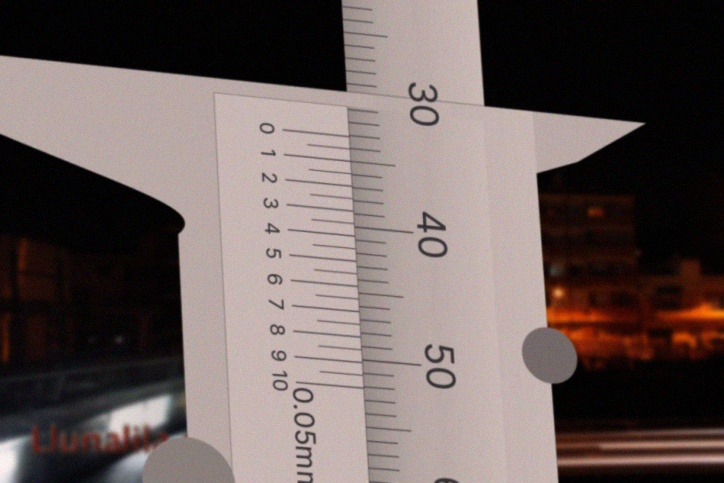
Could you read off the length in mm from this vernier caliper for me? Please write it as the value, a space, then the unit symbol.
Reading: 33.1 mm
